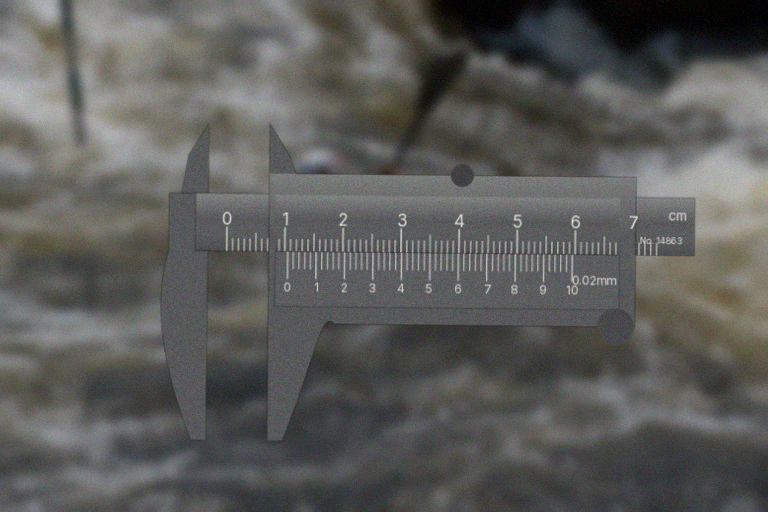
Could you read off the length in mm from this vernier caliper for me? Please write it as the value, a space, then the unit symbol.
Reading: 10.5 mm
